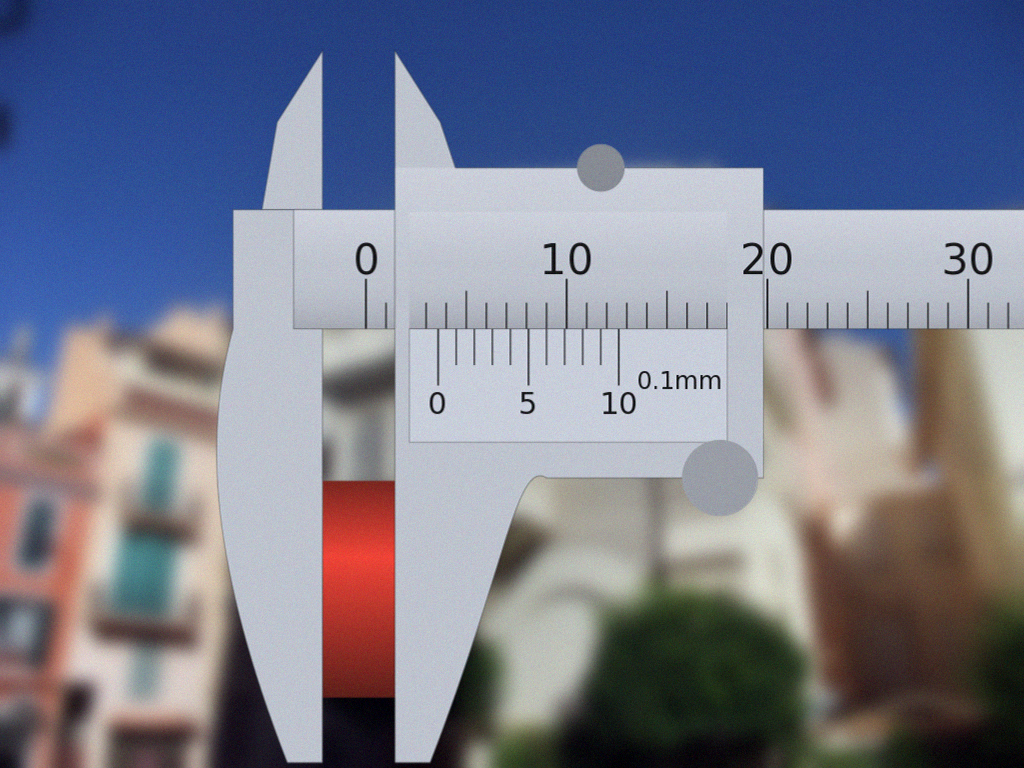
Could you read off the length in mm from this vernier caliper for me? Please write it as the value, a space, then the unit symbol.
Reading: 3.6 mm
